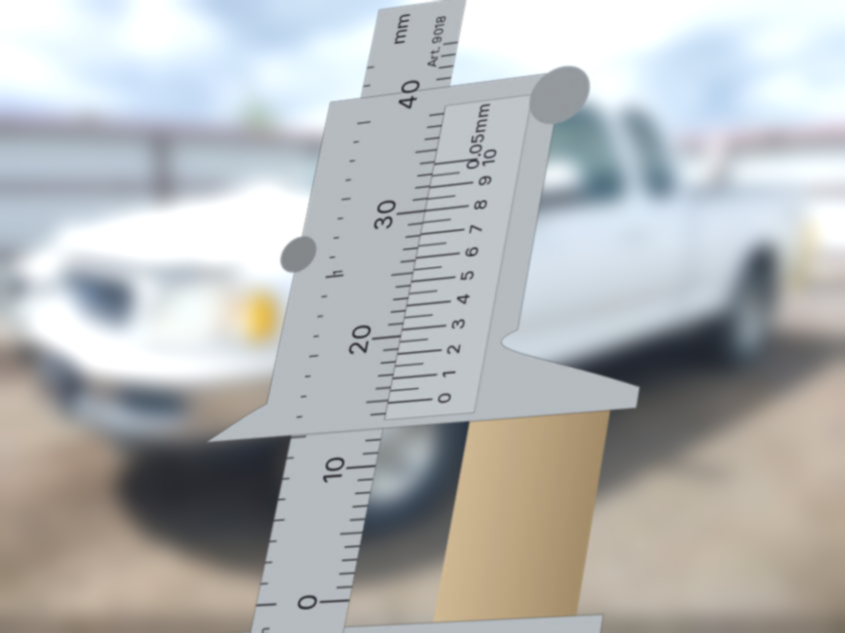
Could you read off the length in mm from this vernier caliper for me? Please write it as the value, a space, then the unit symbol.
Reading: 14.8 mm
